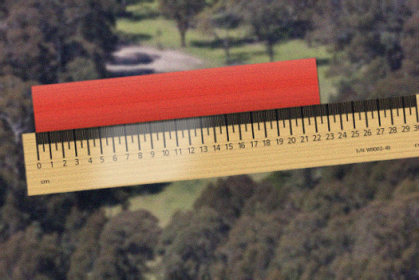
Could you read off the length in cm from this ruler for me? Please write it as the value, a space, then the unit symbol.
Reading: 22.5 cm
